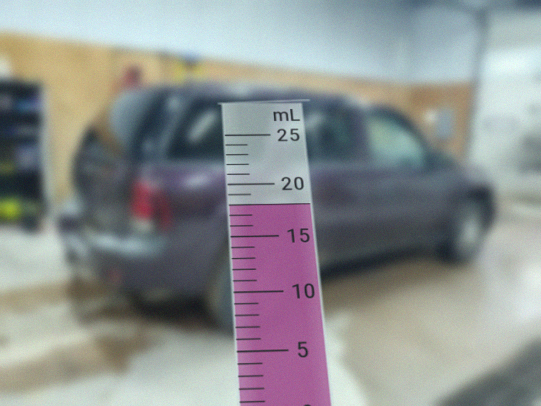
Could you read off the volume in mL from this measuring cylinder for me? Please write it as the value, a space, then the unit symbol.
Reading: 18 mL
